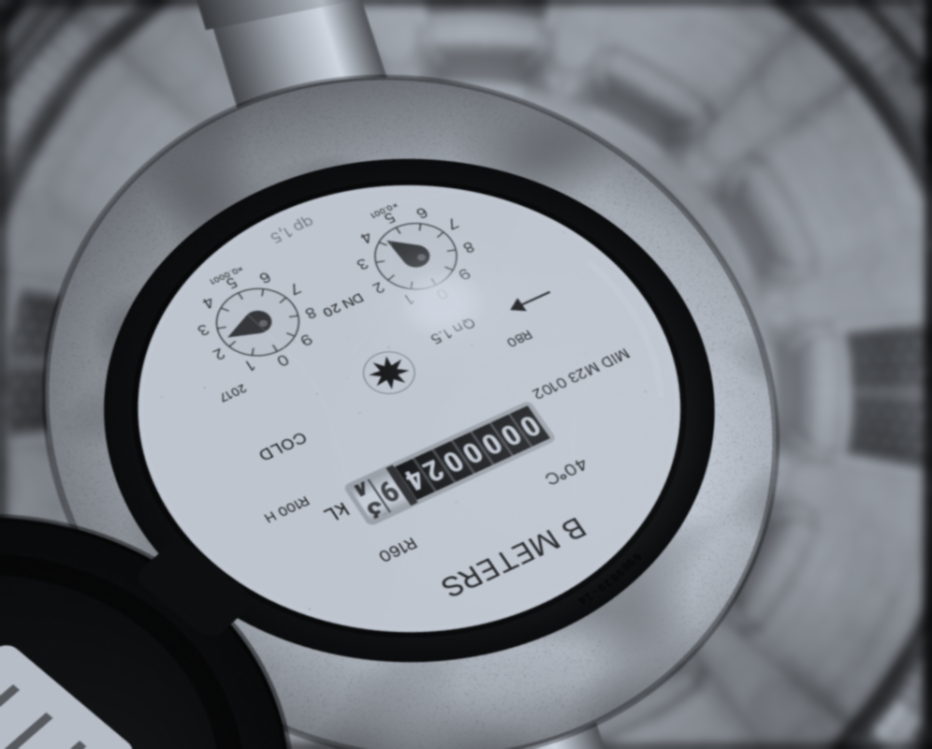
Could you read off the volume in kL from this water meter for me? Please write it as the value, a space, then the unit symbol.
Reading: 24.9342 kL
